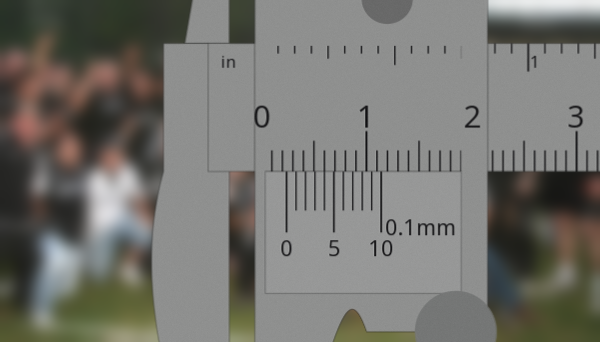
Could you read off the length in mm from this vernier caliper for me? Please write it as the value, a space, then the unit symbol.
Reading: 2.4 mm
